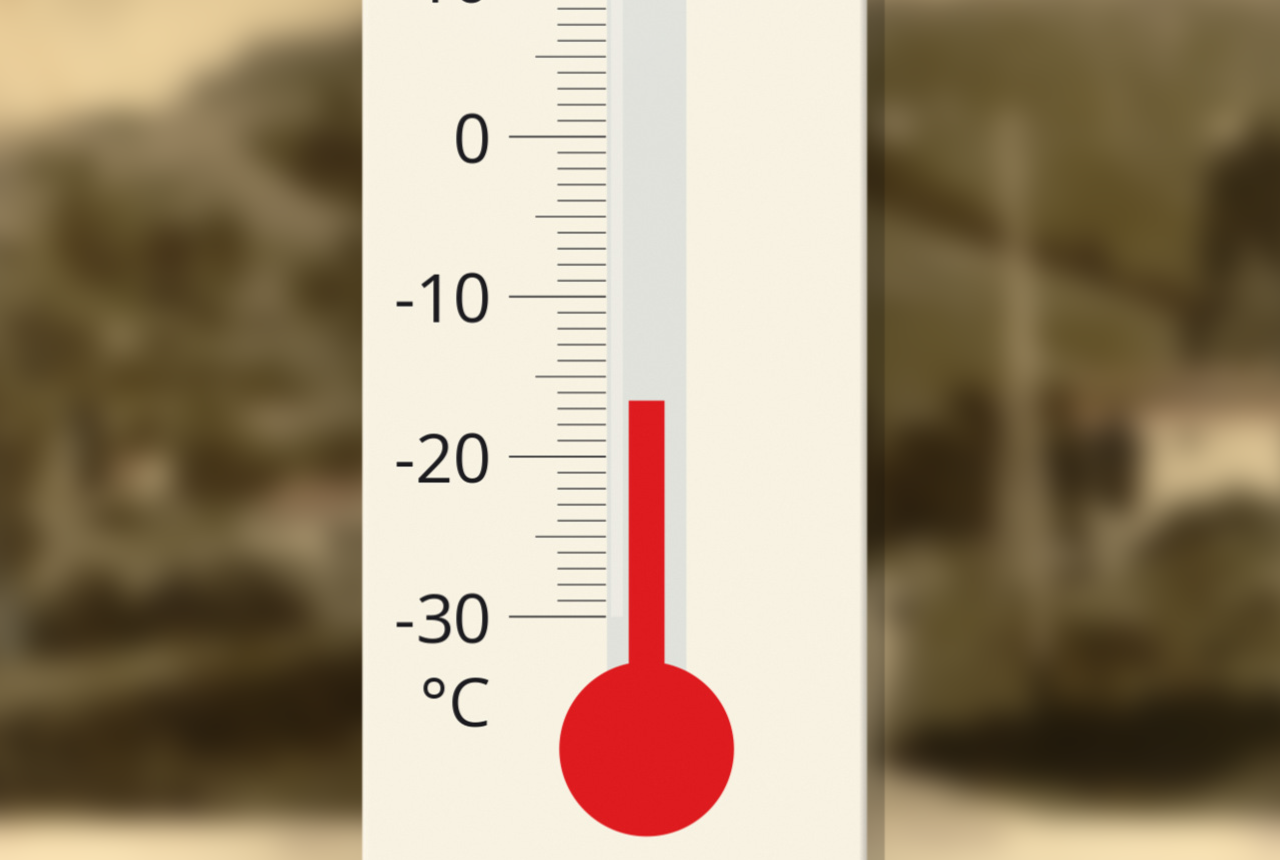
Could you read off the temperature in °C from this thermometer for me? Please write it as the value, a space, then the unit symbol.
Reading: -16.5 °C
